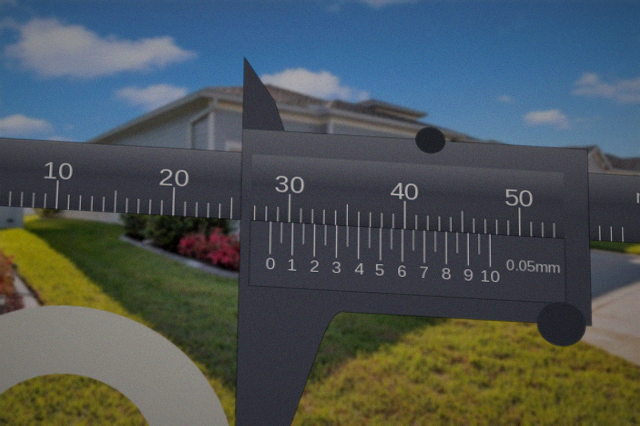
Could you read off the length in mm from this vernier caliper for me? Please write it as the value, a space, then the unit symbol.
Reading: 28.4 mm
